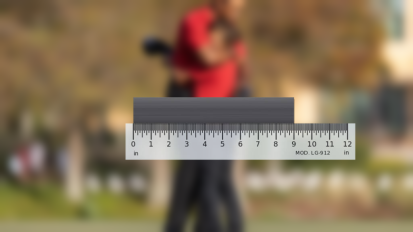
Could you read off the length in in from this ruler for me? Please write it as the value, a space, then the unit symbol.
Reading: 9 in
